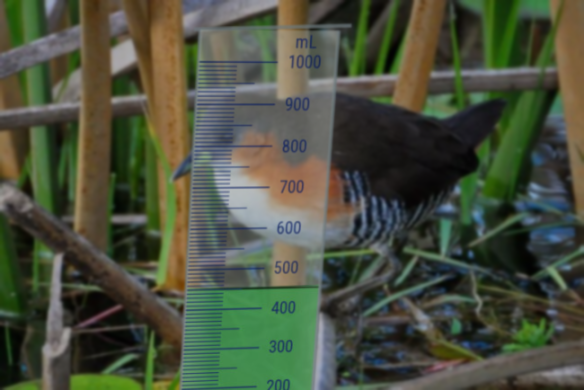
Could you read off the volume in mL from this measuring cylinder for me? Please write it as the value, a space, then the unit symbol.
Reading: 450 mL
